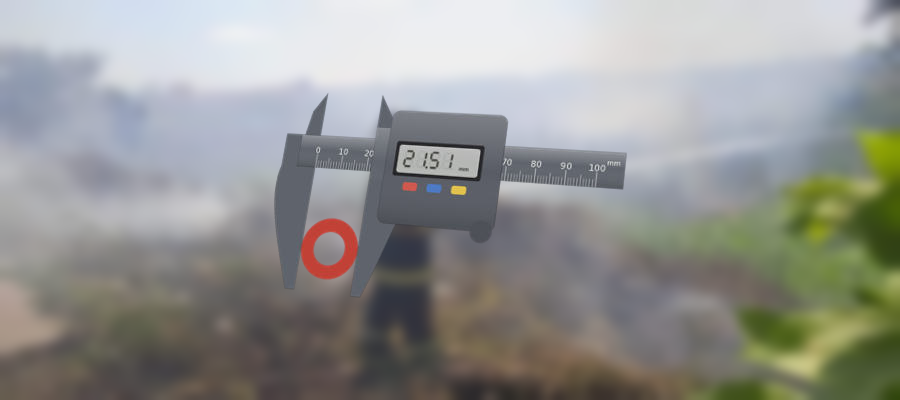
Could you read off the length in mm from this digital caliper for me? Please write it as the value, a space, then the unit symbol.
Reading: 21.51 mm
